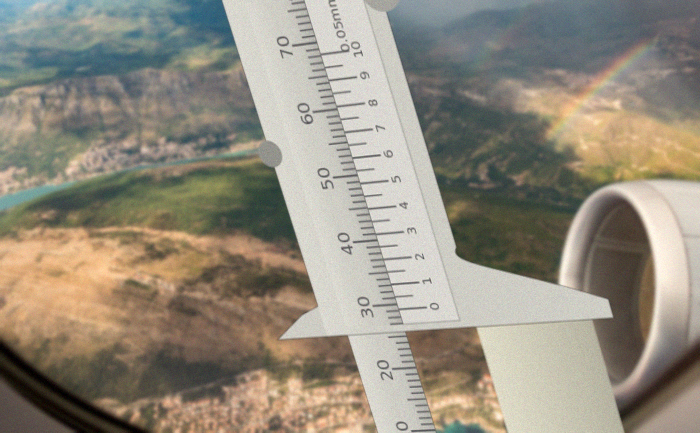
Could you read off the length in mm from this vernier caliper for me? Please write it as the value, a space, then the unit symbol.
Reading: 29.2 mm
